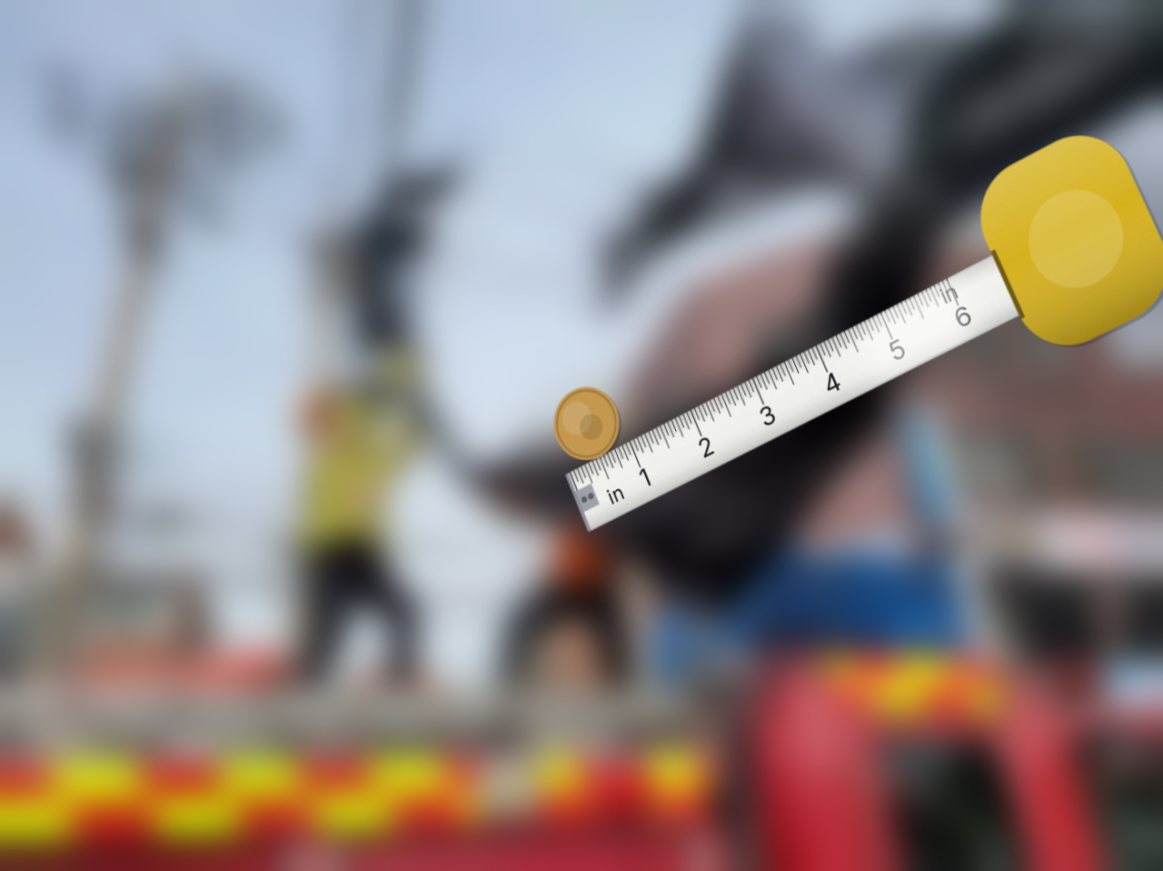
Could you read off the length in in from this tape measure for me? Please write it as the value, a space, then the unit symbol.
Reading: 1 in
